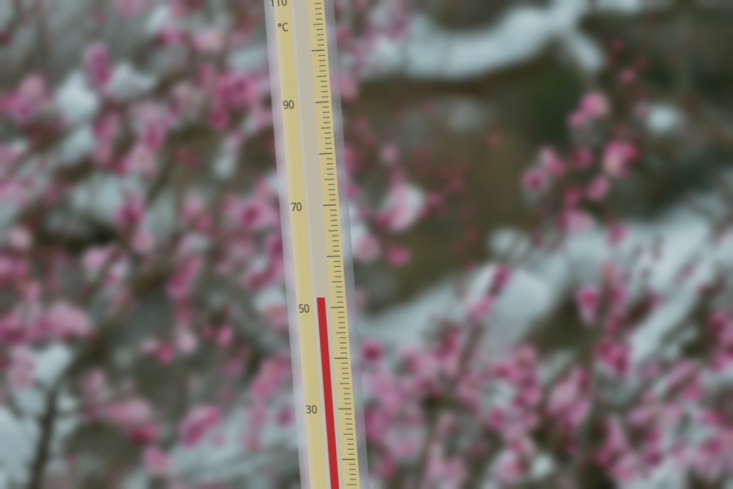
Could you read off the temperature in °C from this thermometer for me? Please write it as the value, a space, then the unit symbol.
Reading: 52 °C
